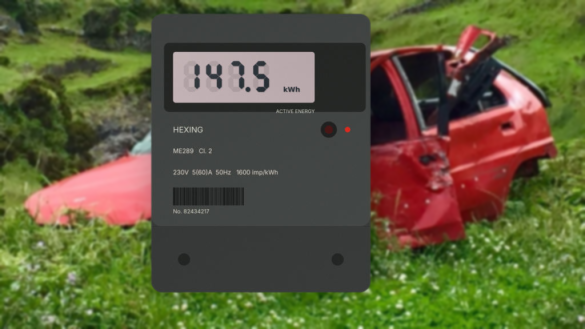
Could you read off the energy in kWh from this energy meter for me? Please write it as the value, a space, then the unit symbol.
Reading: 147.5 kWh
